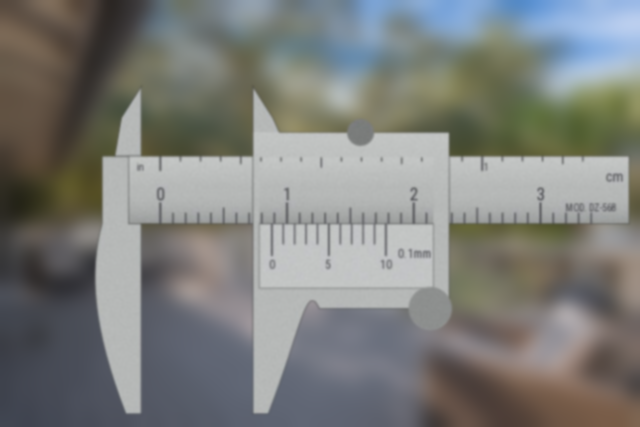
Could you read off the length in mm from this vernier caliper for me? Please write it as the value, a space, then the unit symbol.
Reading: 8.8 mm
